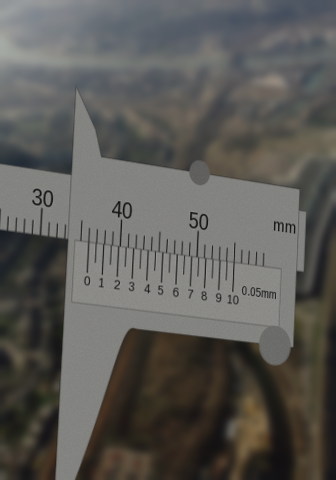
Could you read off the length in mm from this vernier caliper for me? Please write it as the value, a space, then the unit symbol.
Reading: 36.0 mm
